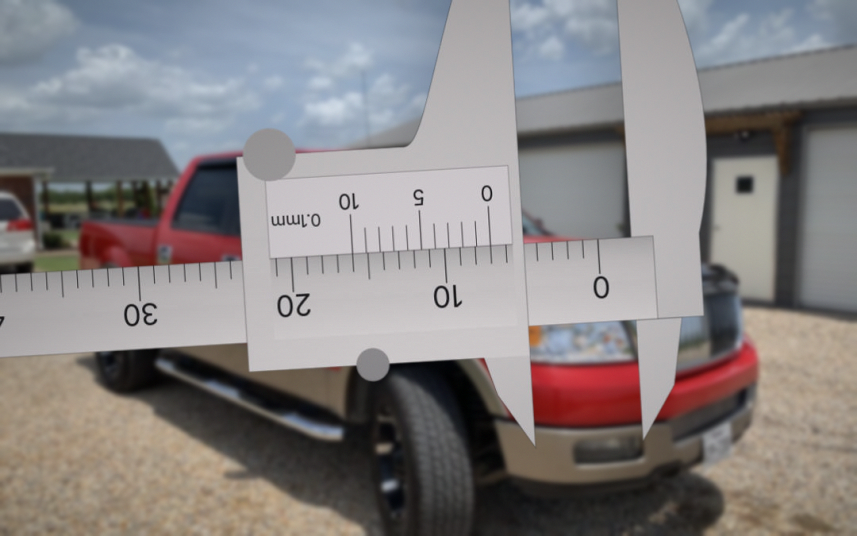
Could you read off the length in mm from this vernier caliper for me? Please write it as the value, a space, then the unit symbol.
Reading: 7.0 mm
